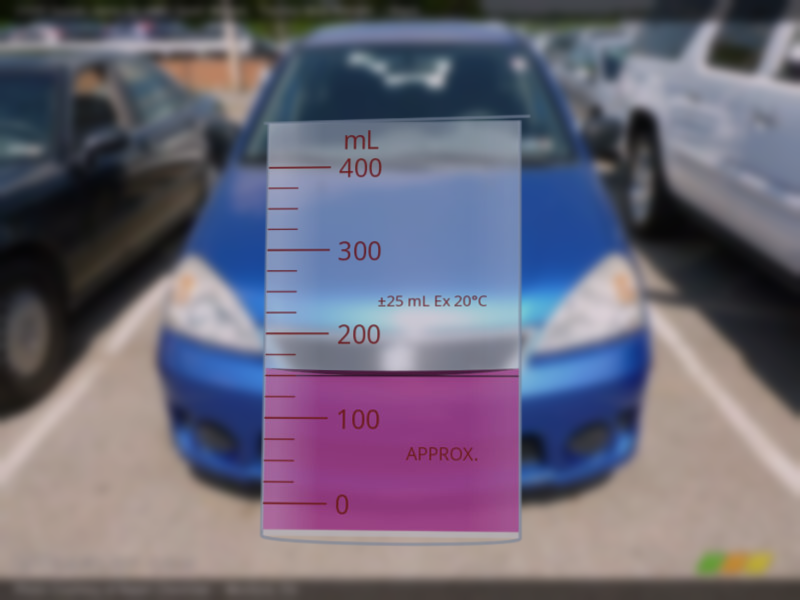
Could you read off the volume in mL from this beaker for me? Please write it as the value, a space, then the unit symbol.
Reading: 150 mL
